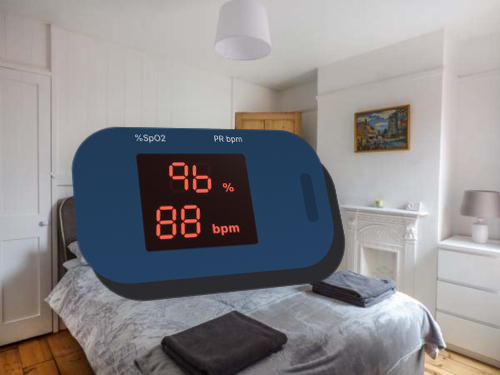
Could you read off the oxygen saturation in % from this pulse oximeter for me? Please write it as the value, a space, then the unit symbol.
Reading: 96 %
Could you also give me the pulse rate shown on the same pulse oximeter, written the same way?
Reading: 88 bpm
